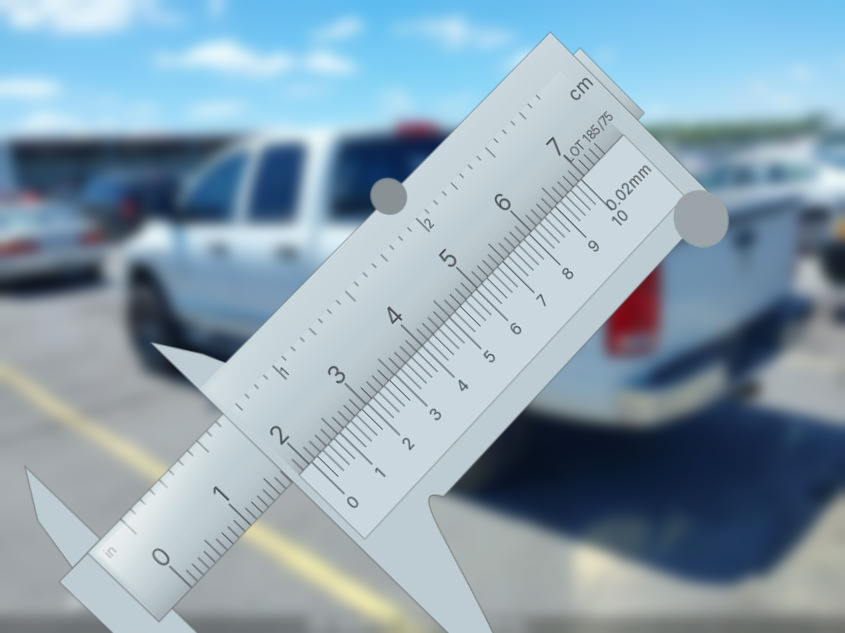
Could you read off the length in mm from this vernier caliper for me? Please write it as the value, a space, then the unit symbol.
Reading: 20.4 mm
